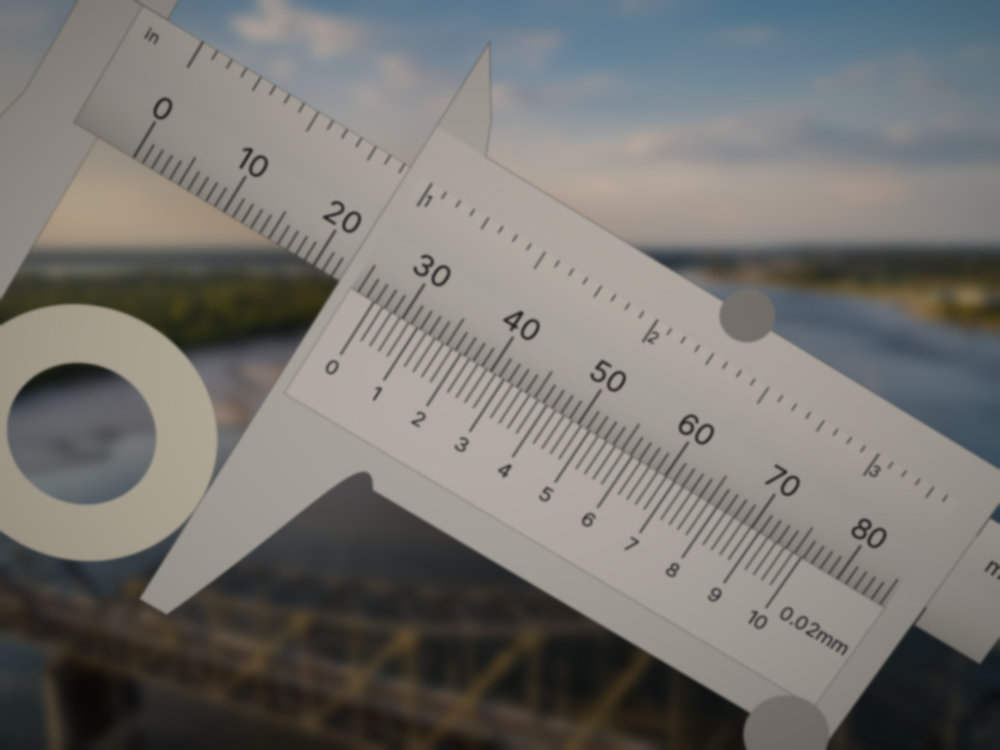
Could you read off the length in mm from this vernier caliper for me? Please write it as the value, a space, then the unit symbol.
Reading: 26.8 mm
